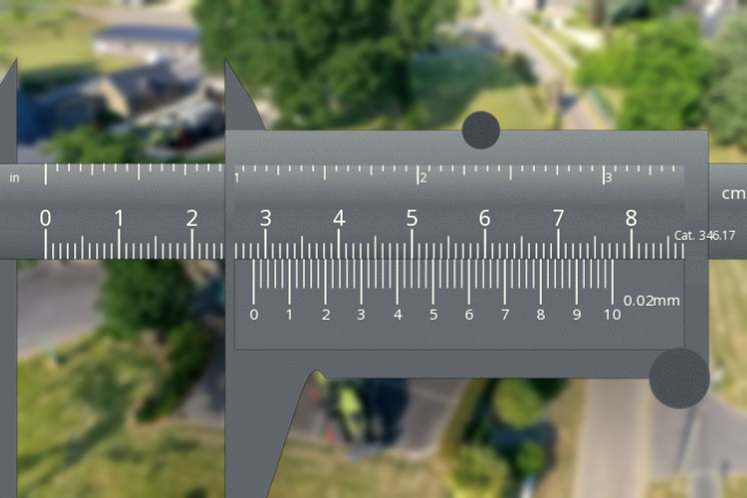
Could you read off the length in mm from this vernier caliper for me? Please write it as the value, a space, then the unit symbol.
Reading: 28.4 mm
